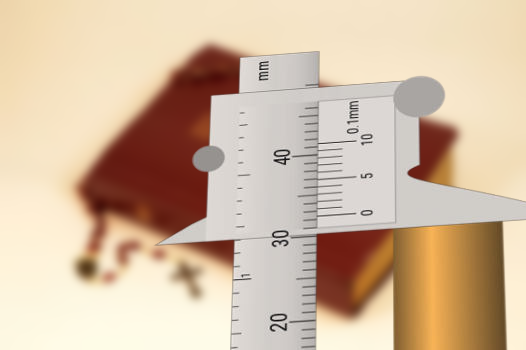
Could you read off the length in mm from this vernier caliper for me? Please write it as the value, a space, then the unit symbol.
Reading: 32.4 mm
